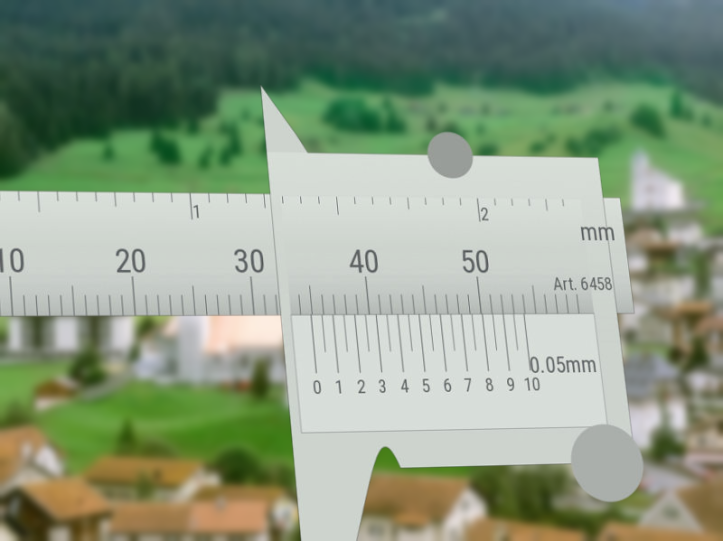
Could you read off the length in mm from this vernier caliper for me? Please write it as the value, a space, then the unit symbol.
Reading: 34.9 mm
